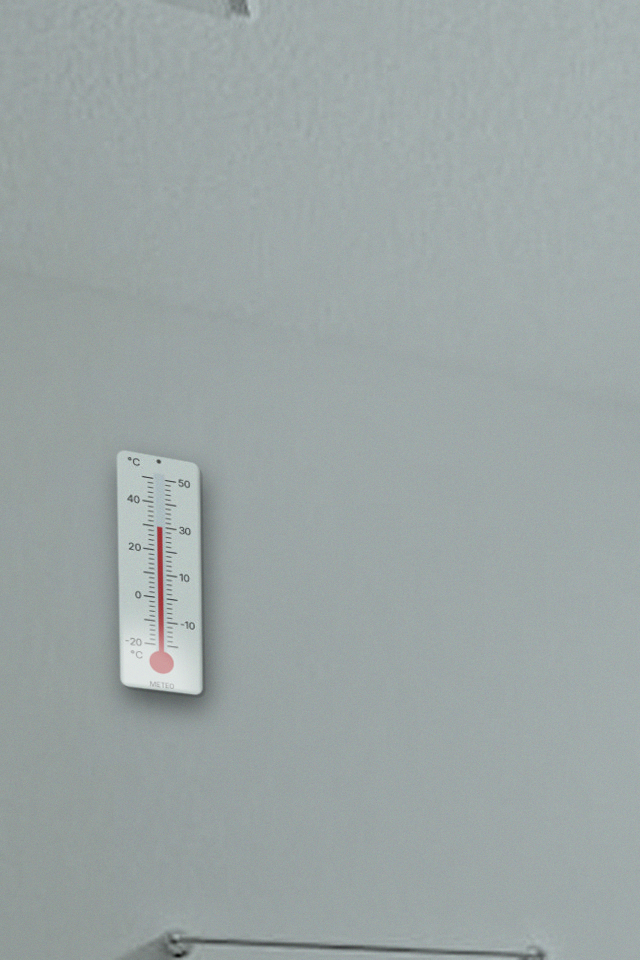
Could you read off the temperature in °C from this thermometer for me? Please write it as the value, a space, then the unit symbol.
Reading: 30 °C
